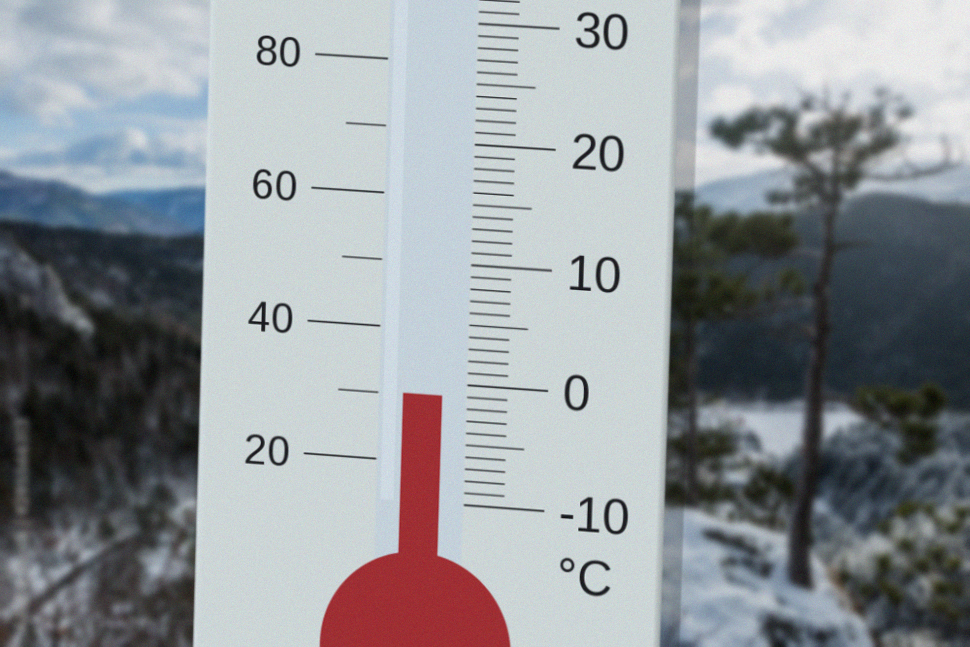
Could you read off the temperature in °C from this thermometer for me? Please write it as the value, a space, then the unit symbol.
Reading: -1 °C
